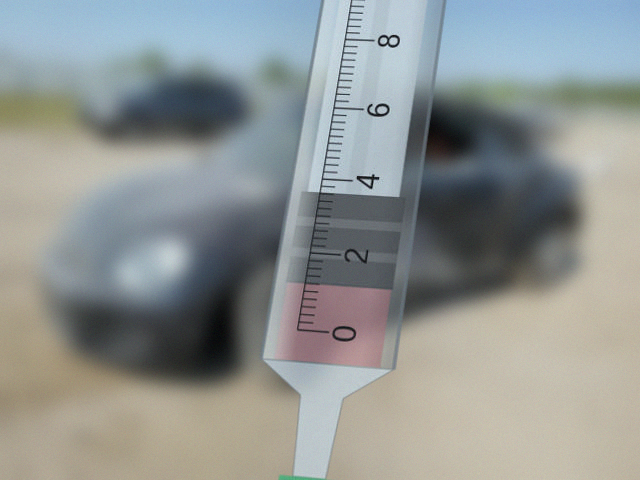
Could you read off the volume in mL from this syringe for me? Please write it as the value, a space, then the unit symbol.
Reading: 1.2 mL
